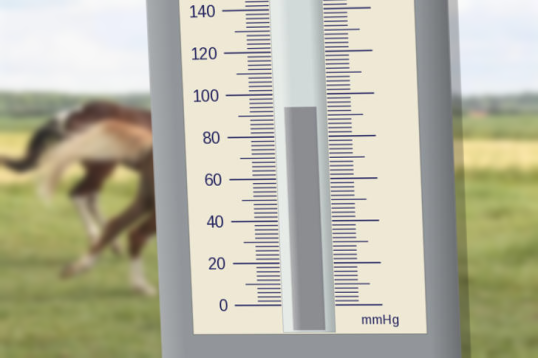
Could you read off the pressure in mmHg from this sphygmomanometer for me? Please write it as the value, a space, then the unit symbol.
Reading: 94 mmHg
